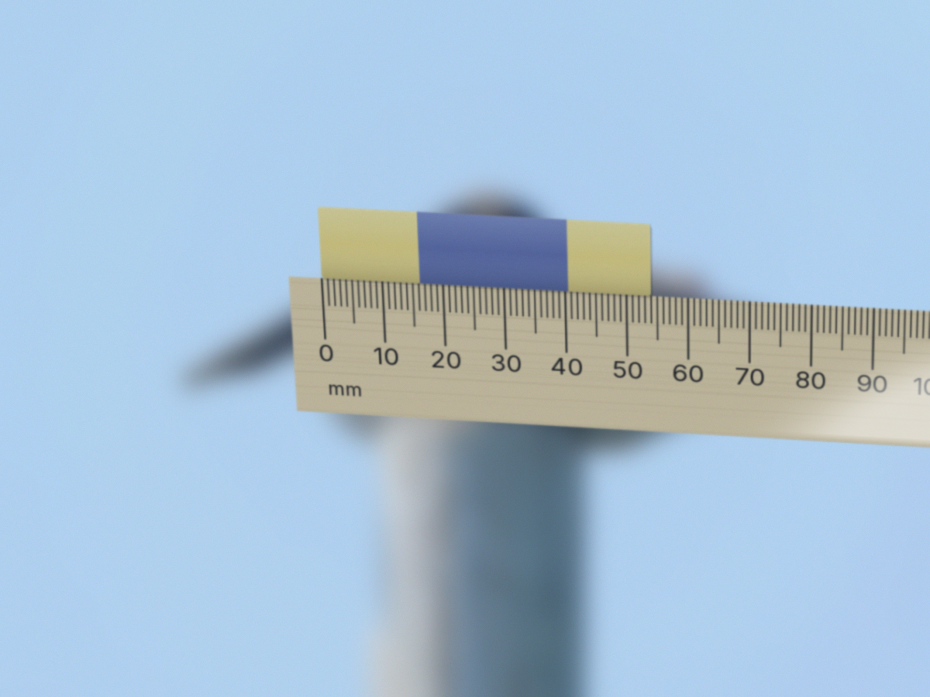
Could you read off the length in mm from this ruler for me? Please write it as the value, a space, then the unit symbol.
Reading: 54 mm
